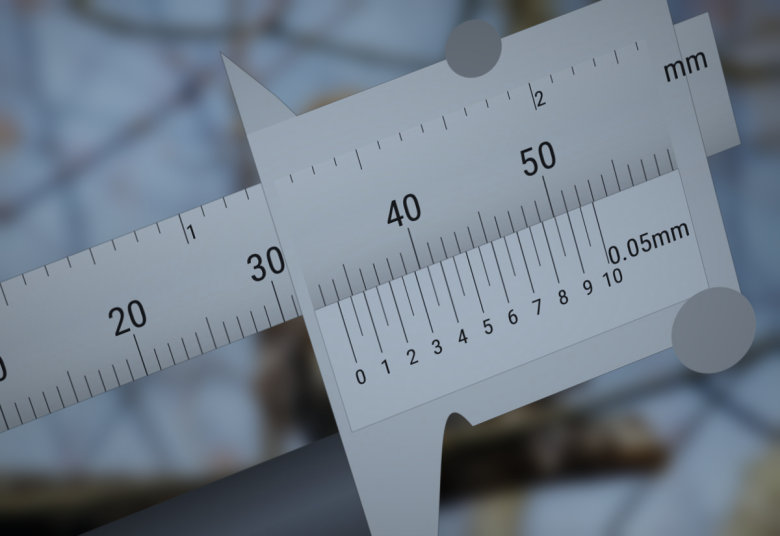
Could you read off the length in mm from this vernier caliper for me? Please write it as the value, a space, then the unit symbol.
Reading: 33.9 mm
